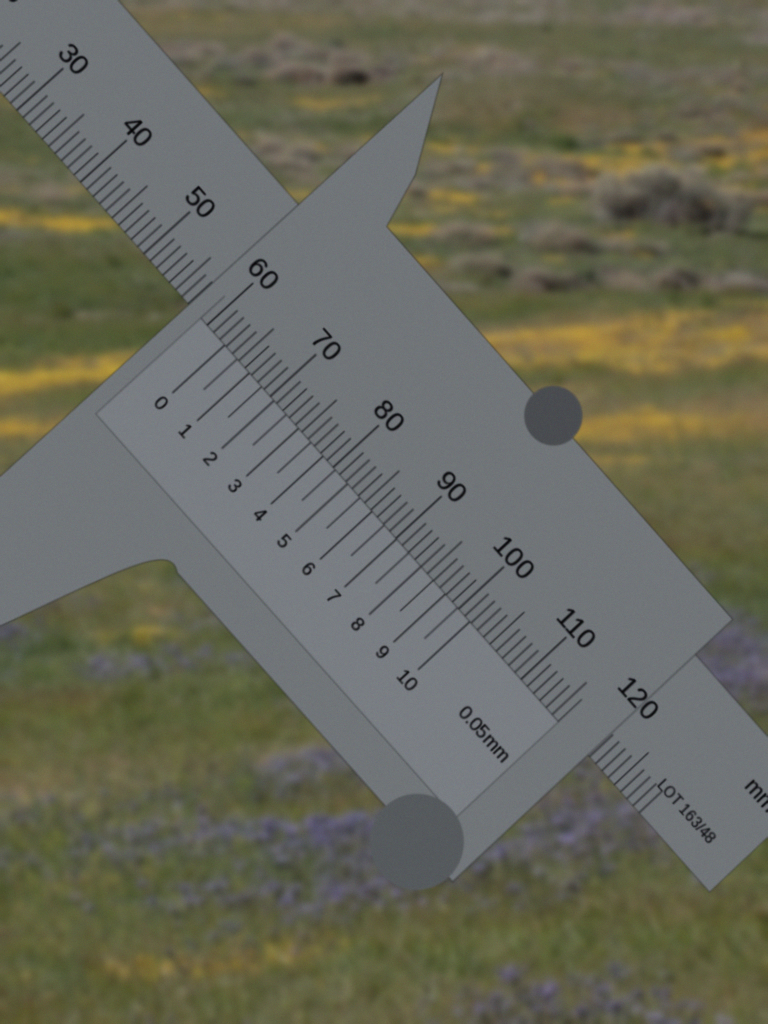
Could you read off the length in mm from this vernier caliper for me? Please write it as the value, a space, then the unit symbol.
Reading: 62.8 mm
